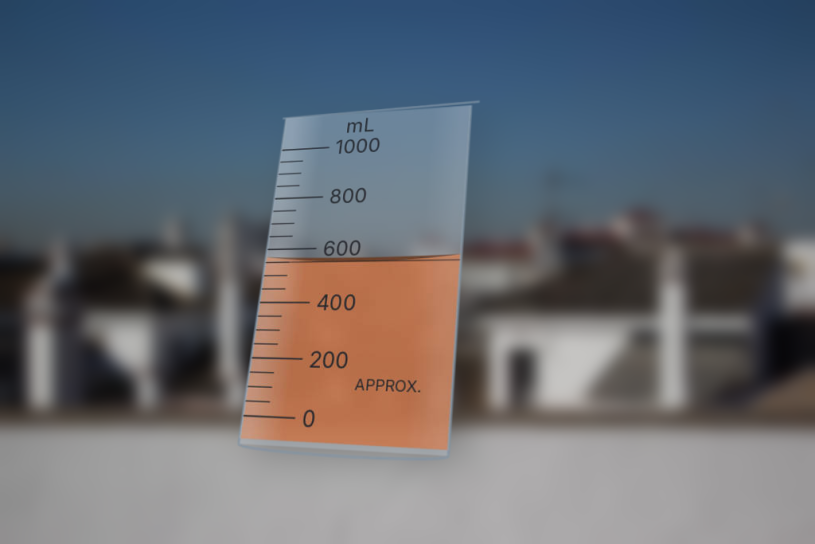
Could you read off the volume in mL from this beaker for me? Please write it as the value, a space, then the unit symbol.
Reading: 550 mL
